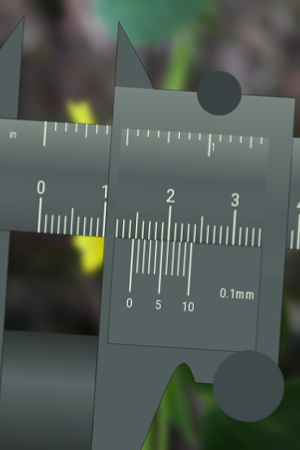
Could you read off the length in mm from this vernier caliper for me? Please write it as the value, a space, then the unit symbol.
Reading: 14.6 mm
